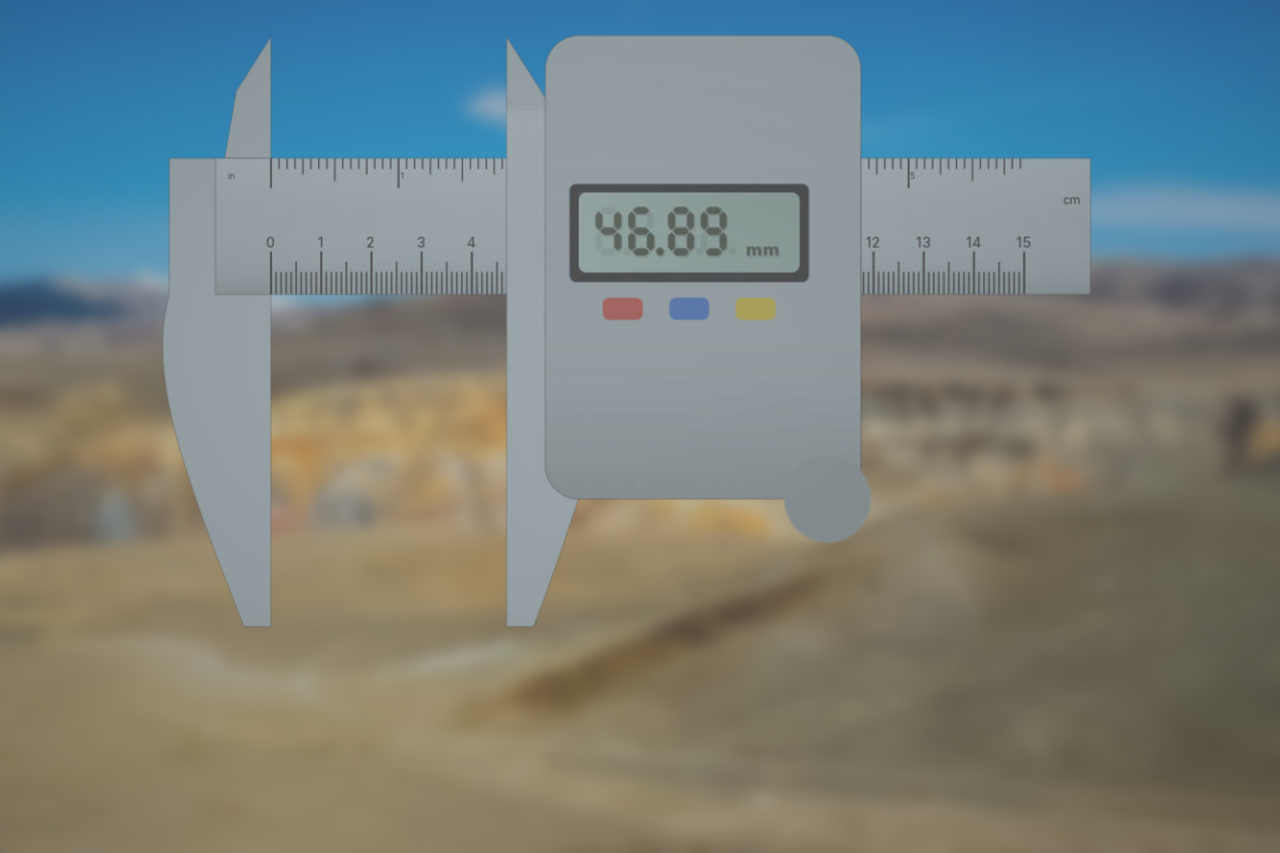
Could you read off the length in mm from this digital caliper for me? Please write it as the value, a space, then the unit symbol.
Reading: 46.89 mm
